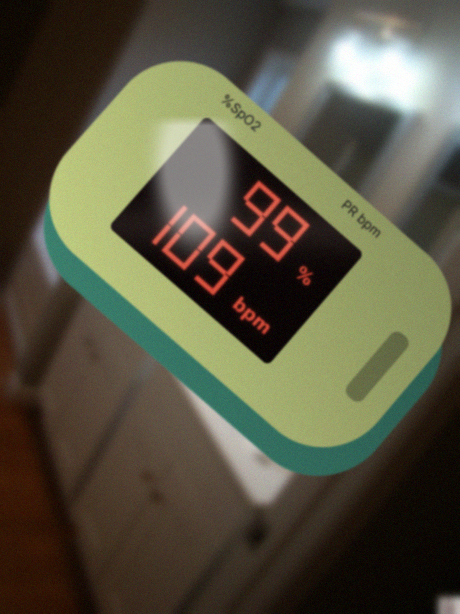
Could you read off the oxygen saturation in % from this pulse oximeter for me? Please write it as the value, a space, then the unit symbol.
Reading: 99 %
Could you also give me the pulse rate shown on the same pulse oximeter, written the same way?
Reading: 109 bpm
